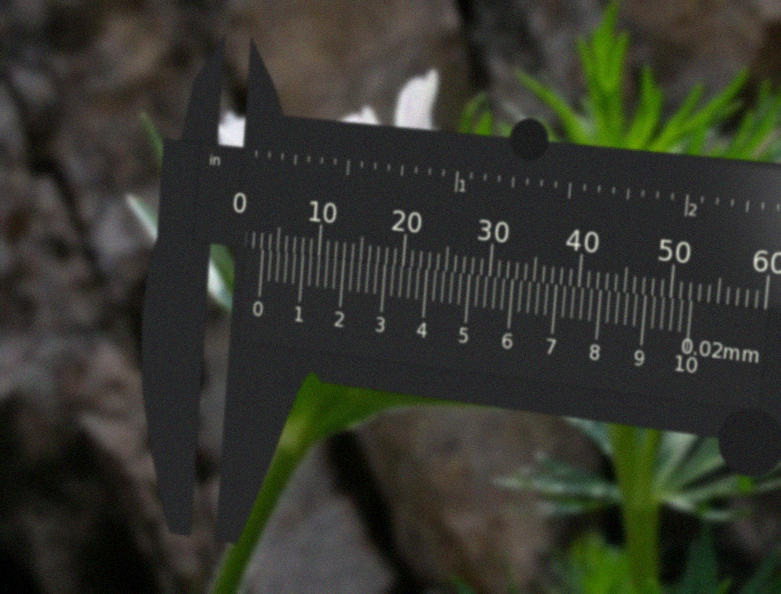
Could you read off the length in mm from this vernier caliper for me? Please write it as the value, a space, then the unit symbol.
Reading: 3.2 mm
